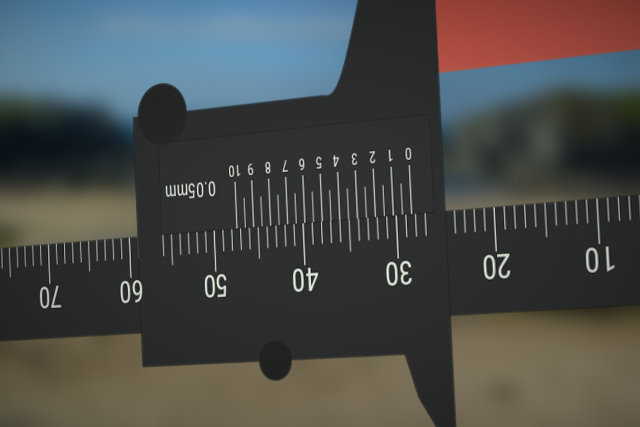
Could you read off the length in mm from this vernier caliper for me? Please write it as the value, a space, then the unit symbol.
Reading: 28.4 mm
